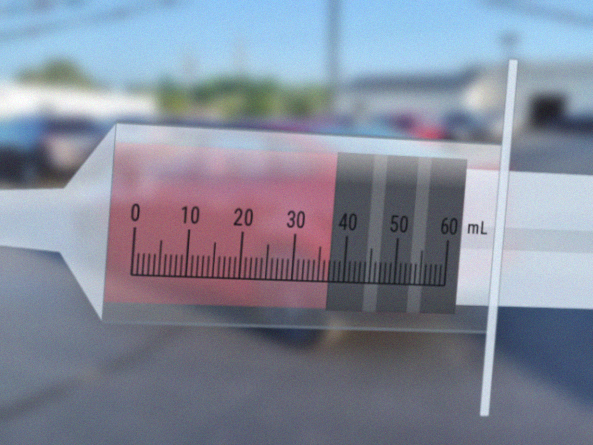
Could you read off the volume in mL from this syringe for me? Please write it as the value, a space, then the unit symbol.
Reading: 37 mL
